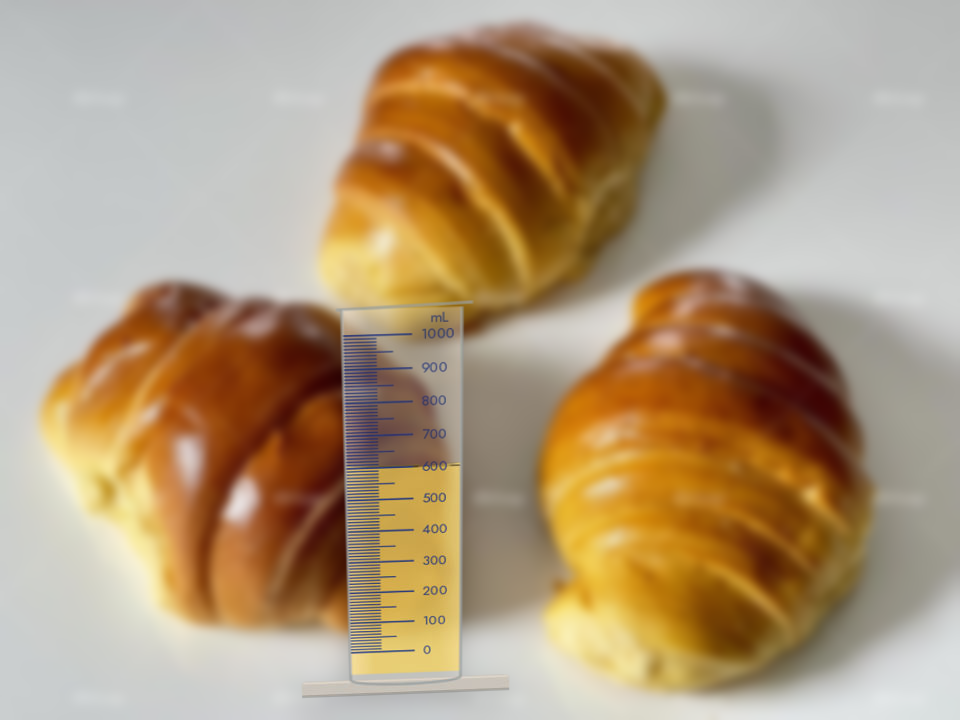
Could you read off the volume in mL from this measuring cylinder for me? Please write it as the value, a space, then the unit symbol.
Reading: 600 mL
